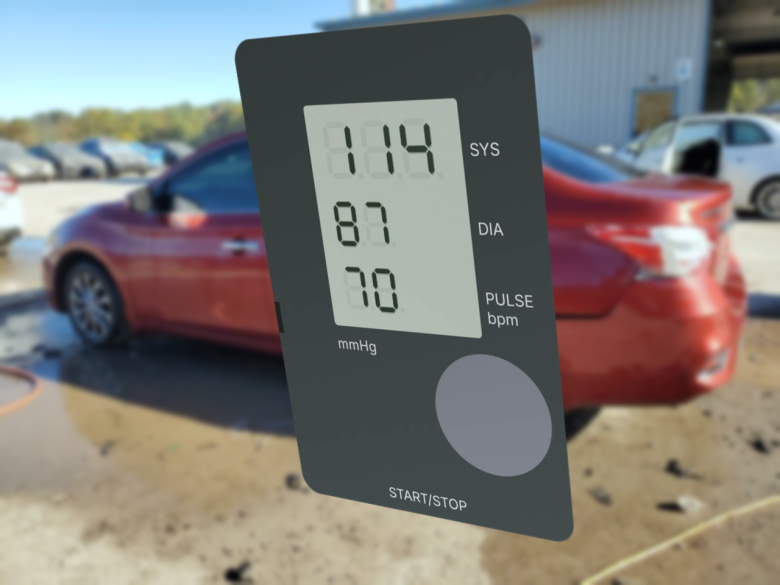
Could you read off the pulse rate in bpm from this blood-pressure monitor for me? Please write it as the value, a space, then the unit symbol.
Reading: 70 bpm
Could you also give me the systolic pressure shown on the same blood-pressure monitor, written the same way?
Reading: 114 mmHg
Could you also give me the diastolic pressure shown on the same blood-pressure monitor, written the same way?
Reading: 87 mmHg
